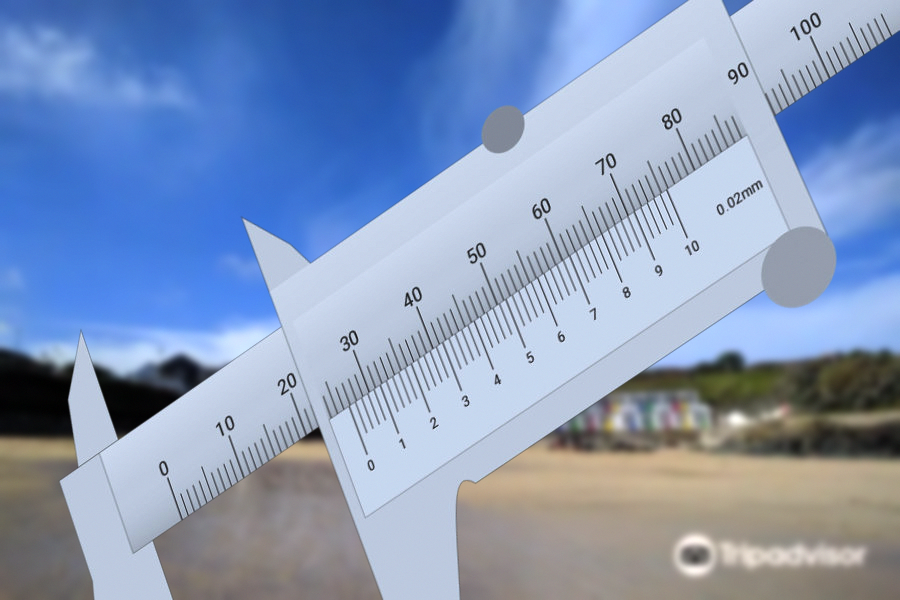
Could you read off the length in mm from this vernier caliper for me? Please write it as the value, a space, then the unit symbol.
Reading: 26.8 mm
